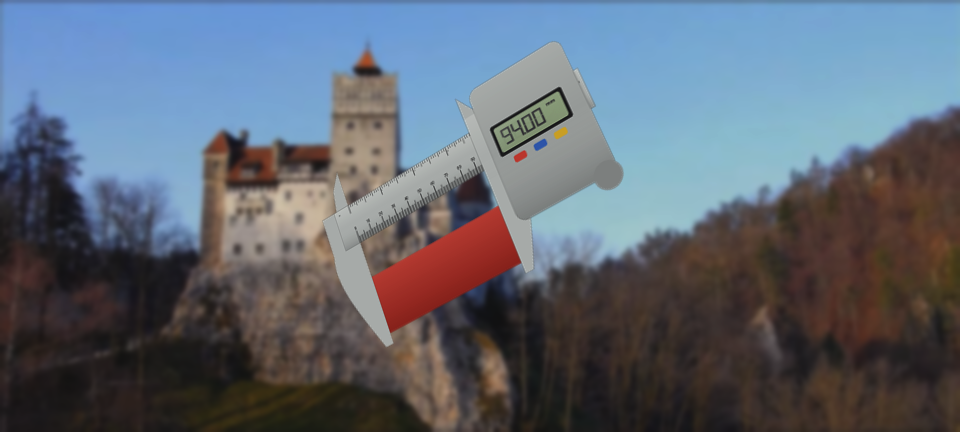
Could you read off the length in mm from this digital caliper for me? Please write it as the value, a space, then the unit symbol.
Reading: 94.00 mm
